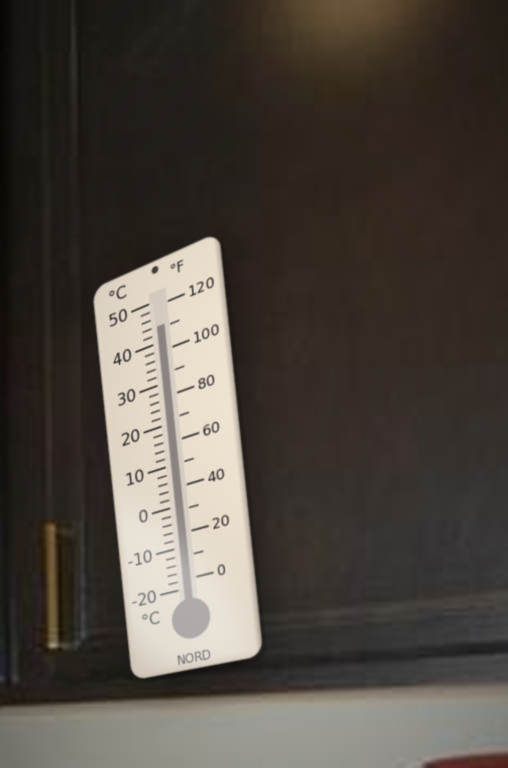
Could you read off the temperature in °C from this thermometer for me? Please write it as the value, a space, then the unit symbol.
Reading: 44 °C
